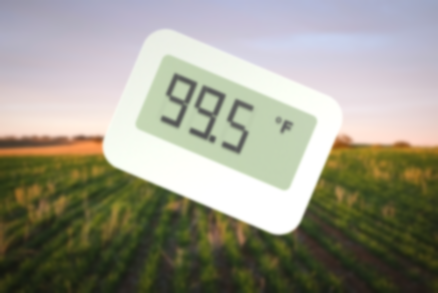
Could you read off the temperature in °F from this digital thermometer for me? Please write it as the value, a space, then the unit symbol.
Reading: 99.5 °F
